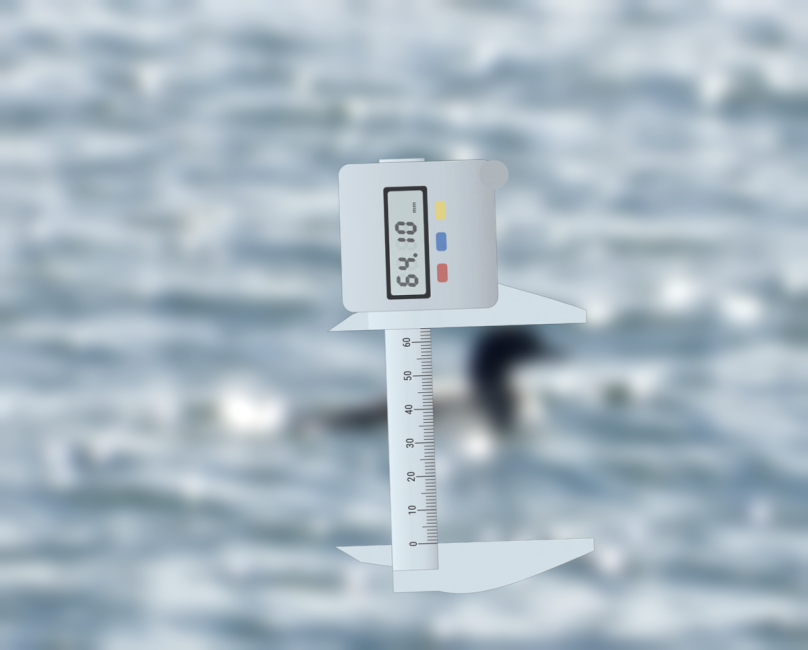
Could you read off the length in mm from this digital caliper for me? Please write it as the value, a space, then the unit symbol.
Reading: 64.10 mm
